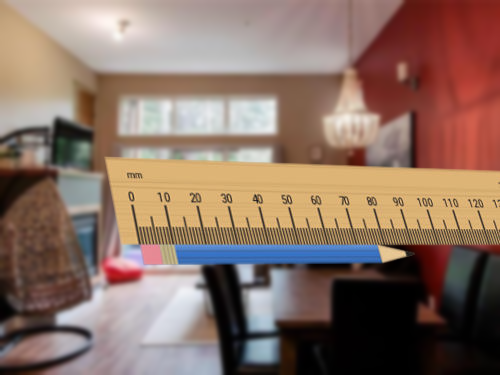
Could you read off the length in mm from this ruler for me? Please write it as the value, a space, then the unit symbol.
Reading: 90 mm
